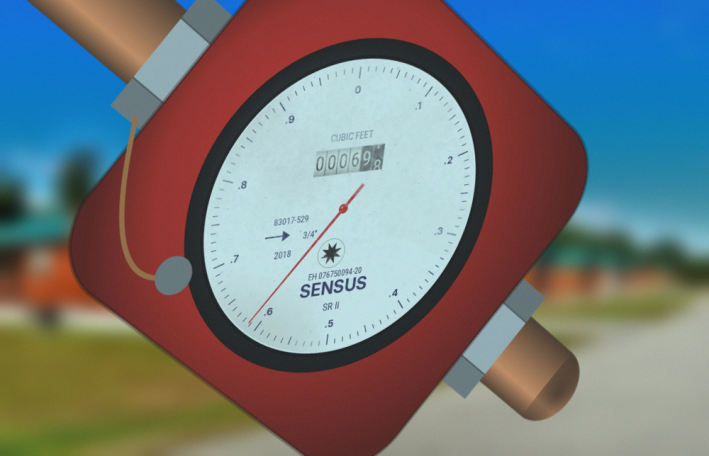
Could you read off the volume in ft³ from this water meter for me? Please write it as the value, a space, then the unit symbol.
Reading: 697.61 ft³
